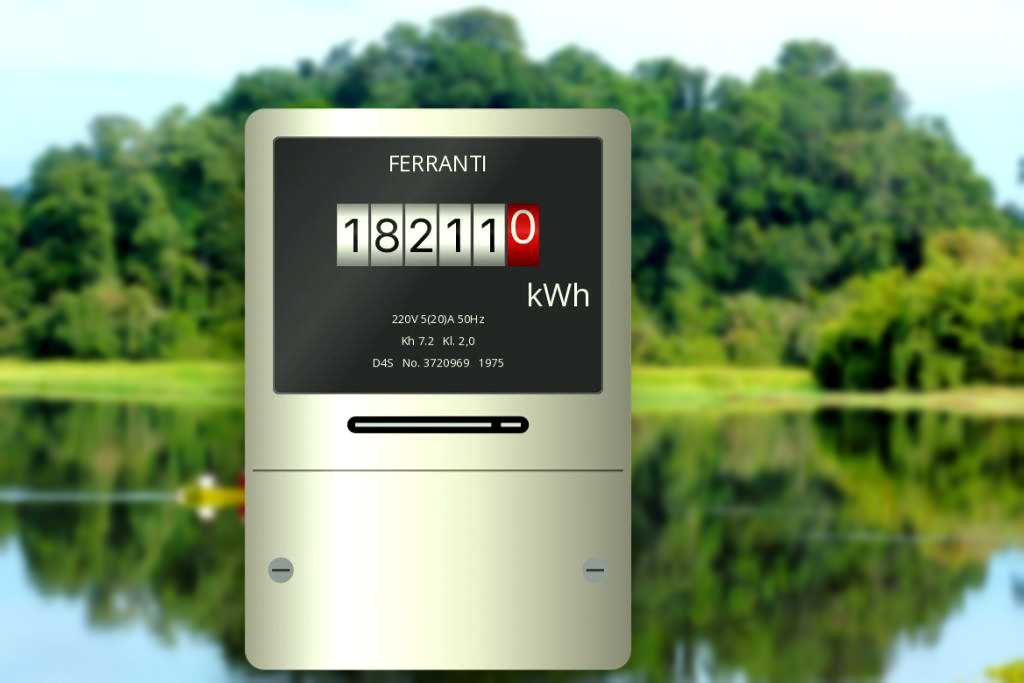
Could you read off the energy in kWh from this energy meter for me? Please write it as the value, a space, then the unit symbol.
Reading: 18211.0 kWh
